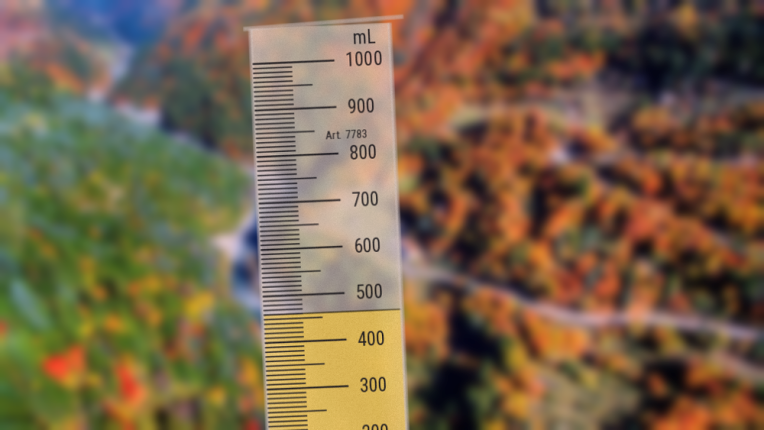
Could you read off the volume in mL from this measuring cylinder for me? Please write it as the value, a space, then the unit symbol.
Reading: 460 mL
